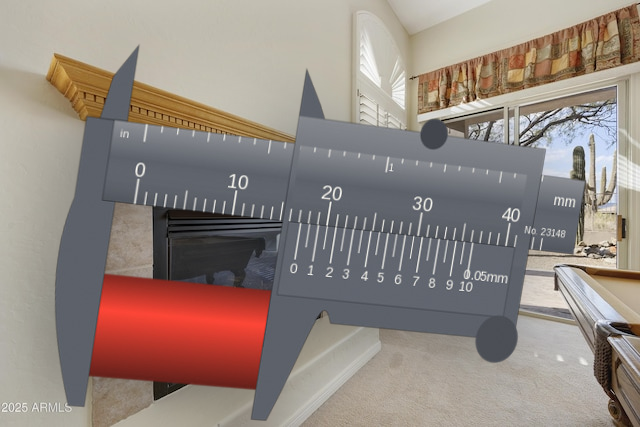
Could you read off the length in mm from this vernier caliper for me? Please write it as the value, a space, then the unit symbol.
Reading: 17.2 mm
